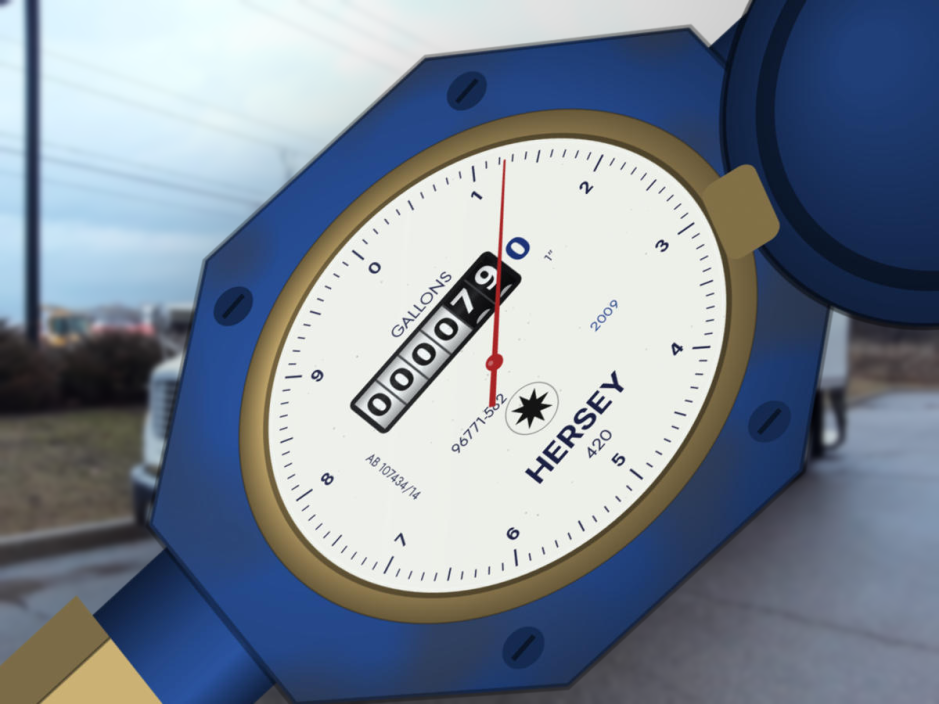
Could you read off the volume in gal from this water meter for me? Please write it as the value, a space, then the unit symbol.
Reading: 791.2 gal
